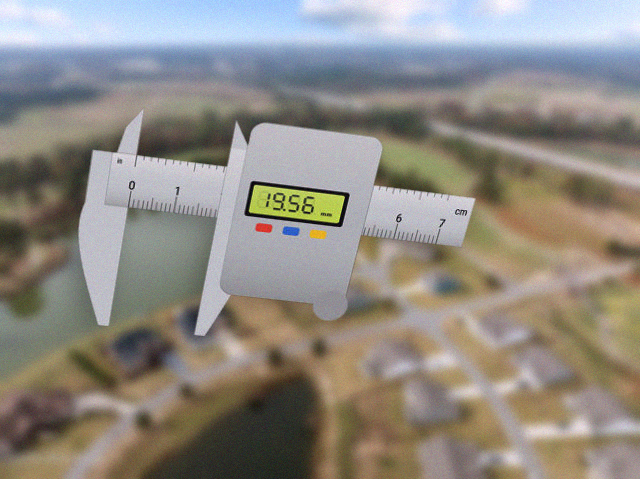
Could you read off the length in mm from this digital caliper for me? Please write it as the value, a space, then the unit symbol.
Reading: 19.56 mm
